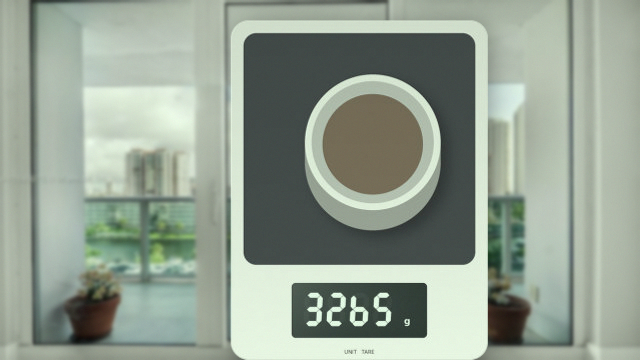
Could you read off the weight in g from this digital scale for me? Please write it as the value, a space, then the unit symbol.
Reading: 3265 g
